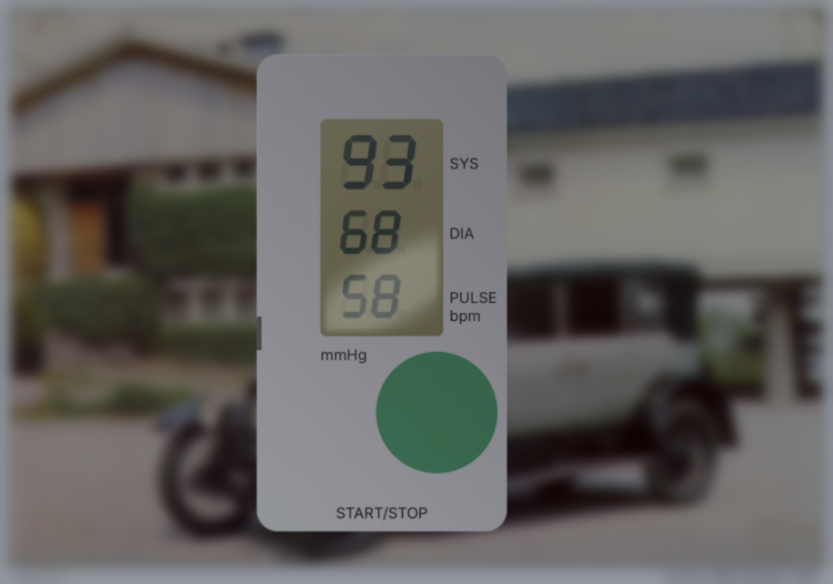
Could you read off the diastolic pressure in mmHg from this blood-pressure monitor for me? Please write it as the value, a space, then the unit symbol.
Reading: 68 mmHg
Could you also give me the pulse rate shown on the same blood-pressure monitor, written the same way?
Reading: 58 bpm
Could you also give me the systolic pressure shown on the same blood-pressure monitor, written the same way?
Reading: 93 mmHg
